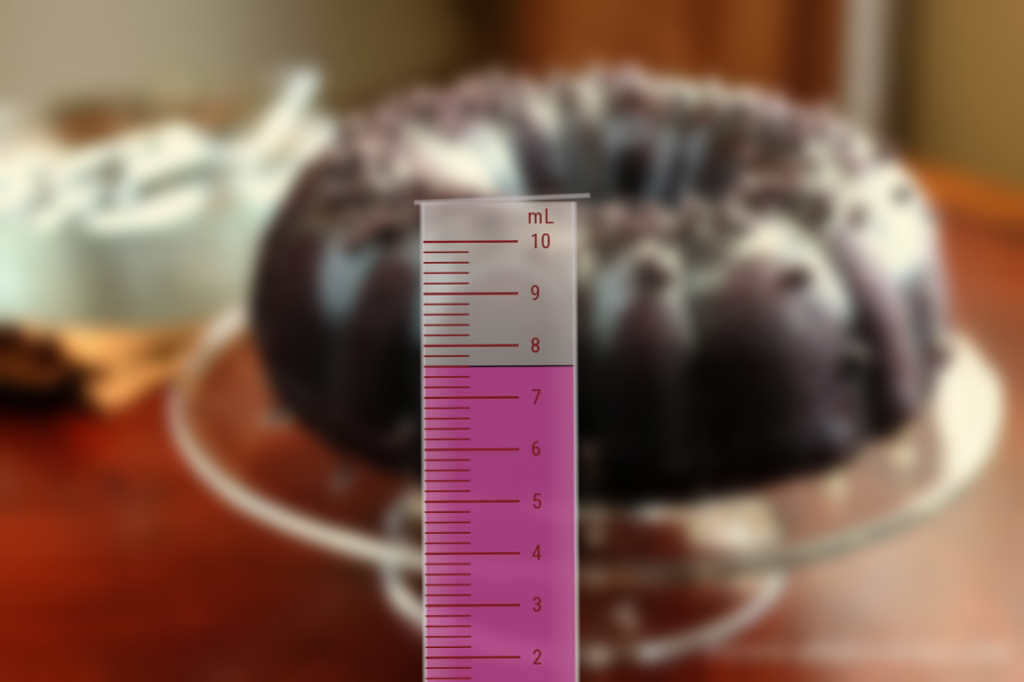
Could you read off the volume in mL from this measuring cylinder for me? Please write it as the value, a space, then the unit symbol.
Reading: 7.6 mL
